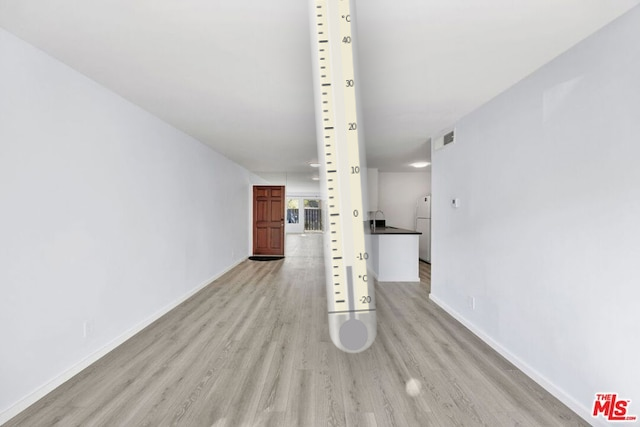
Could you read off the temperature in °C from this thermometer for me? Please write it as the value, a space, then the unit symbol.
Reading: -12 °C
